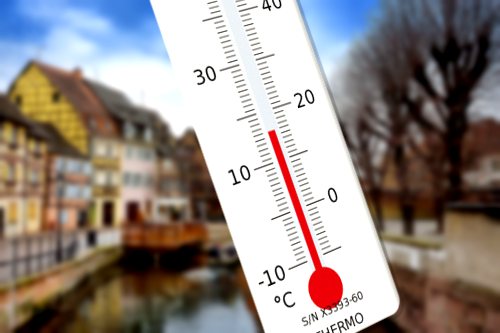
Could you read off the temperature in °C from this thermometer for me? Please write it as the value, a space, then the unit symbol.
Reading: 16 °C
